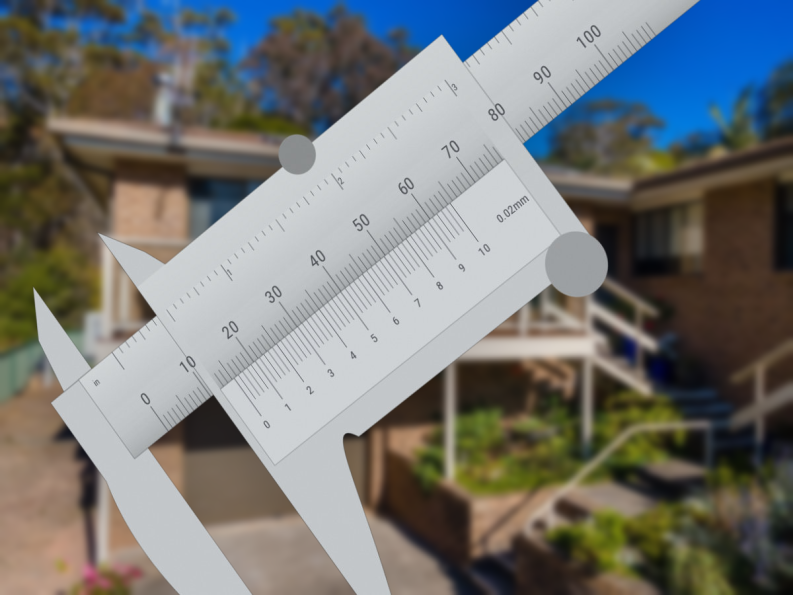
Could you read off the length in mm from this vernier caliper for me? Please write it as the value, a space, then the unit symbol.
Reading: 15.4 mm
